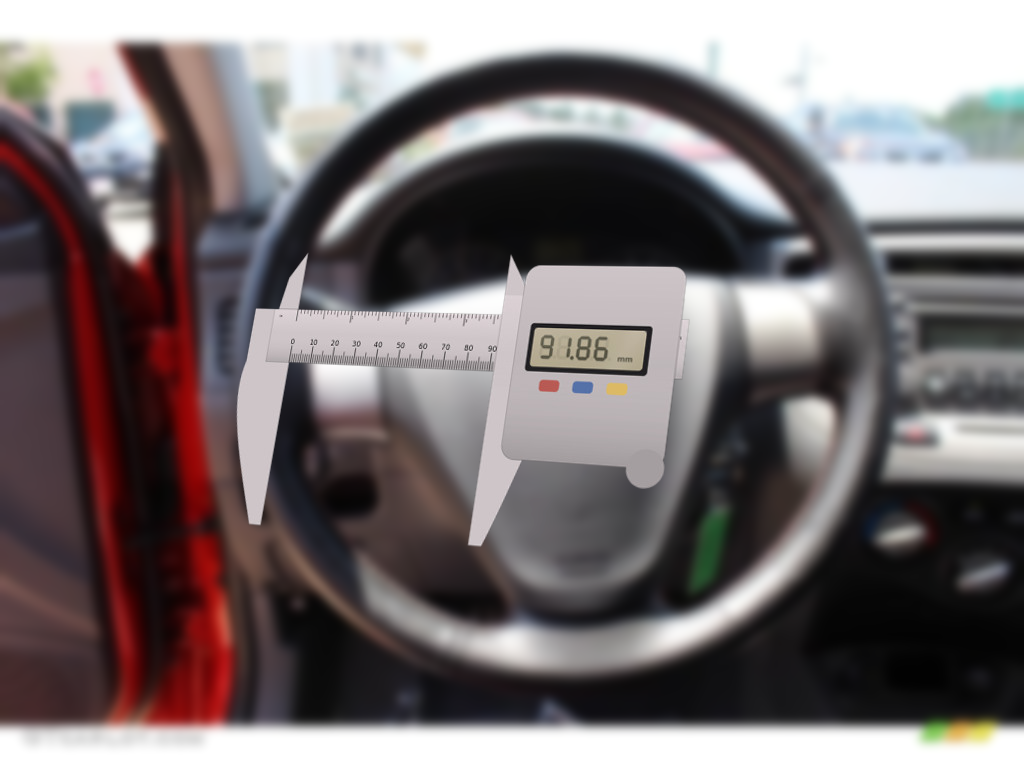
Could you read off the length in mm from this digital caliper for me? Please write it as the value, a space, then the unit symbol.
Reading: 91.86 mm
